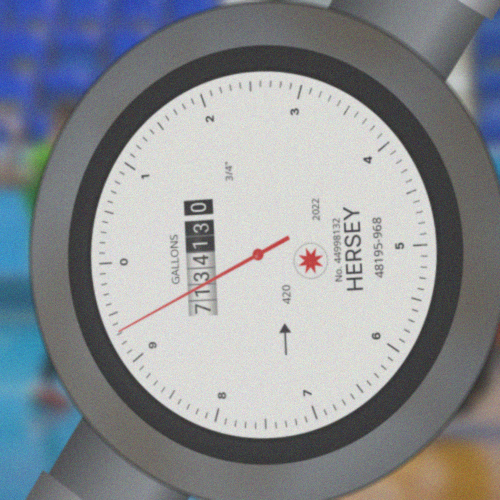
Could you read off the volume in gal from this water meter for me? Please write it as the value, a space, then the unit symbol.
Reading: 7134129.3 gal
